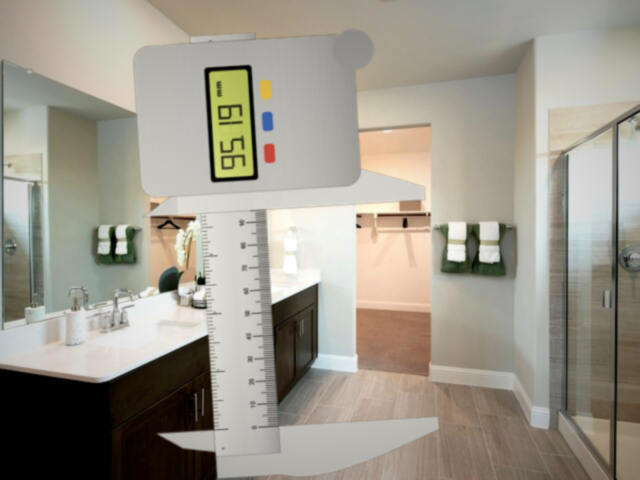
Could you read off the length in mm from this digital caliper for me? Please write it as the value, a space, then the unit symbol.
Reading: 95.19 mm
